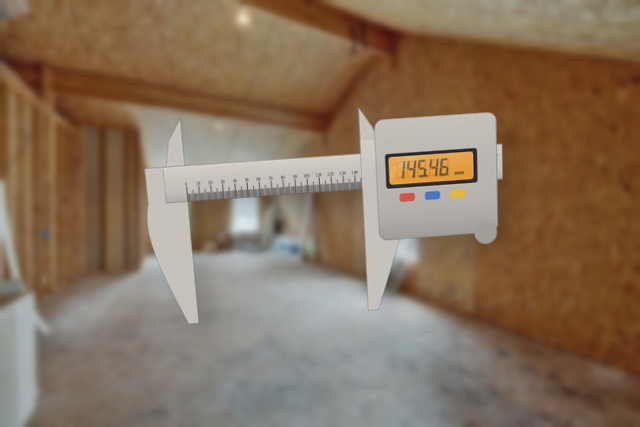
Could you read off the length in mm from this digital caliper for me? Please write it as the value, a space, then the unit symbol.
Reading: 145.46 mm
